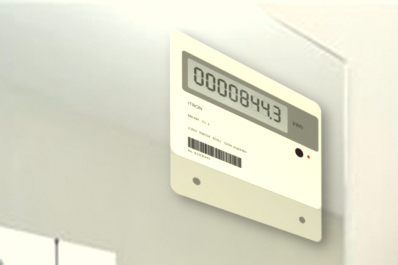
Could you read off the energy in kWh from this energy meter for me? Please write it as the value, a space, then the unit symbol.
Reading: 844.3 kWh
